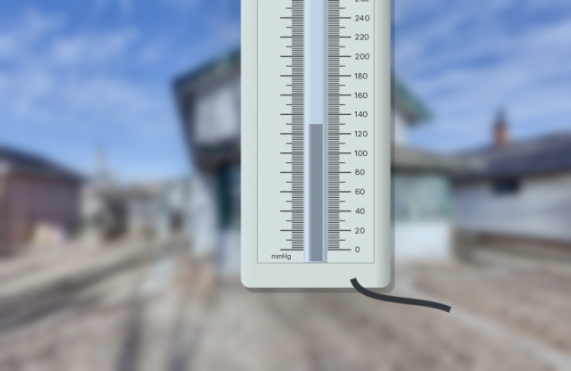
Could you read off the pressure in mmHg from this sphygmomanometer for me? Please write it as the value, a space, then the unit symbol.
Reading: 130 mmHg
